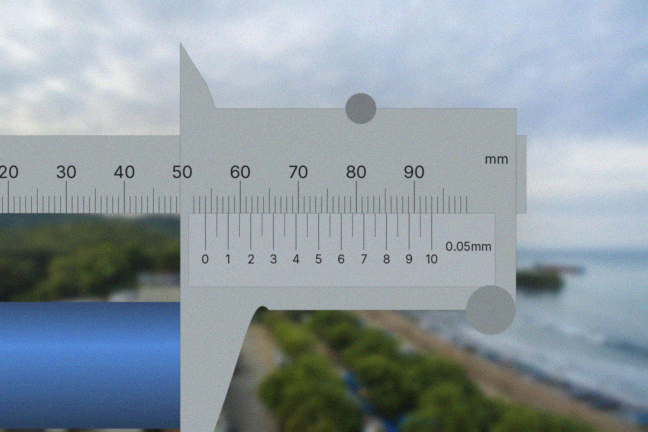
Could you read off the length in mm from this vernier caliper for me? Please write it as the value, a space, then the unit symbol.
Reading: 54.0 mm
